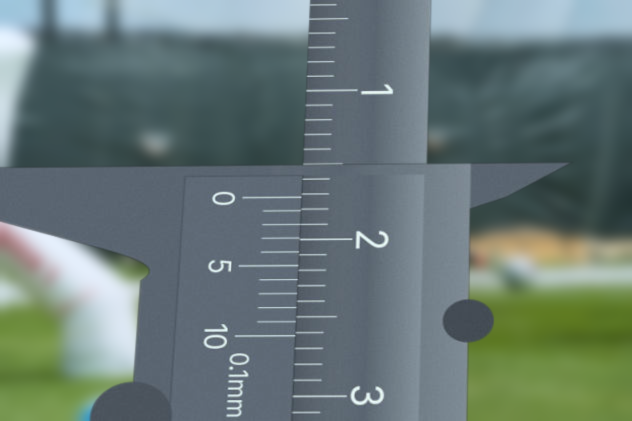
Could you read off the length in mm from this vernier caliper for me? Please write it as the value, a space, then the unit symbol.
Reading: 17.2 mm
